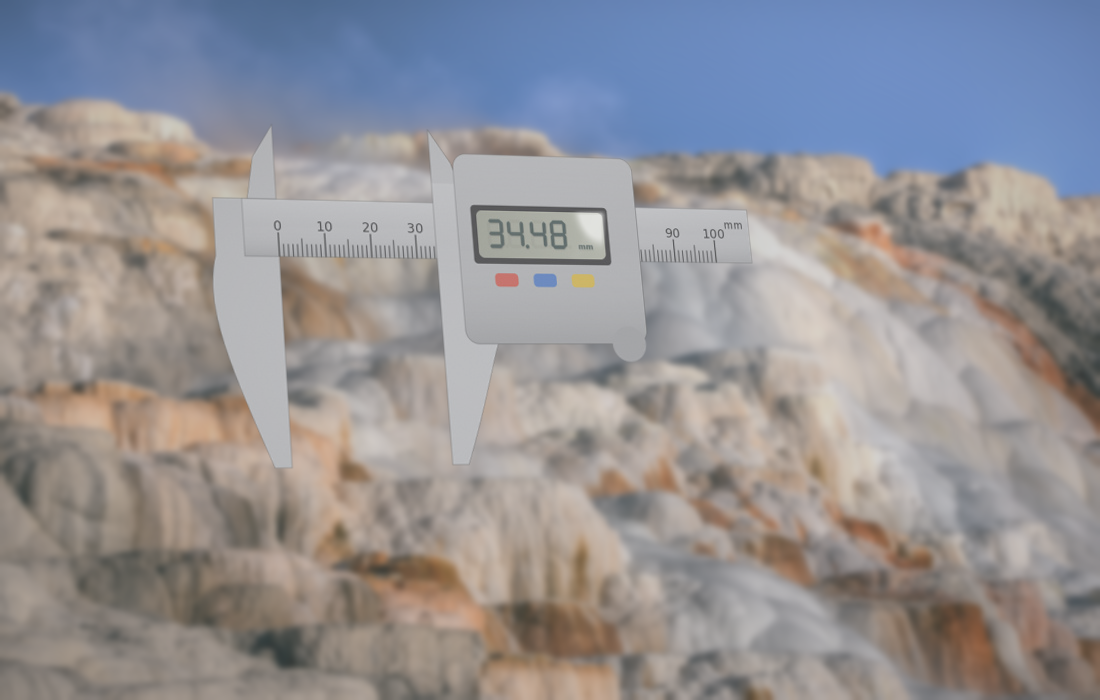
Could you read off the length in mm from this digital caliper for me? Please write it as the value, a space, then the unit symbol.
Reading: 34.48 mm
